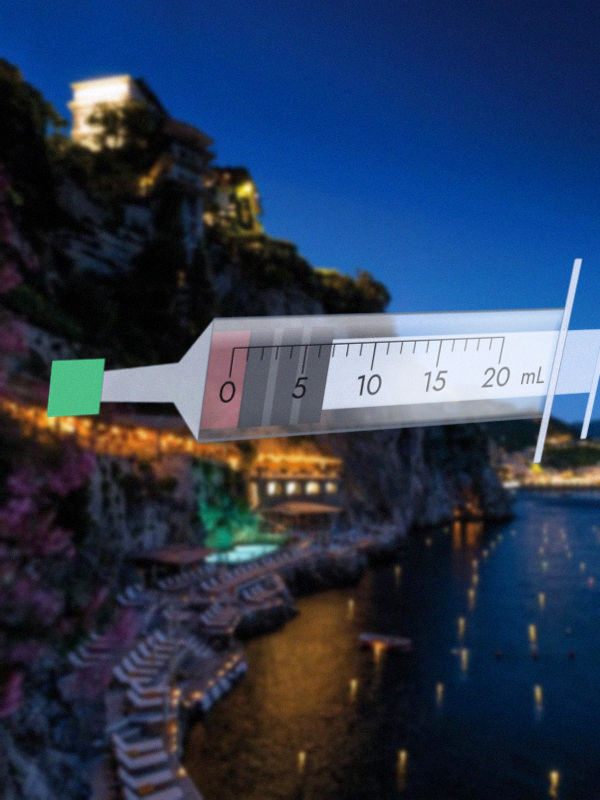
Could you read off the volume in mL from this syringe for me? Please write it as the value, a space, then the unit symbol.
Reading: 1 mL
